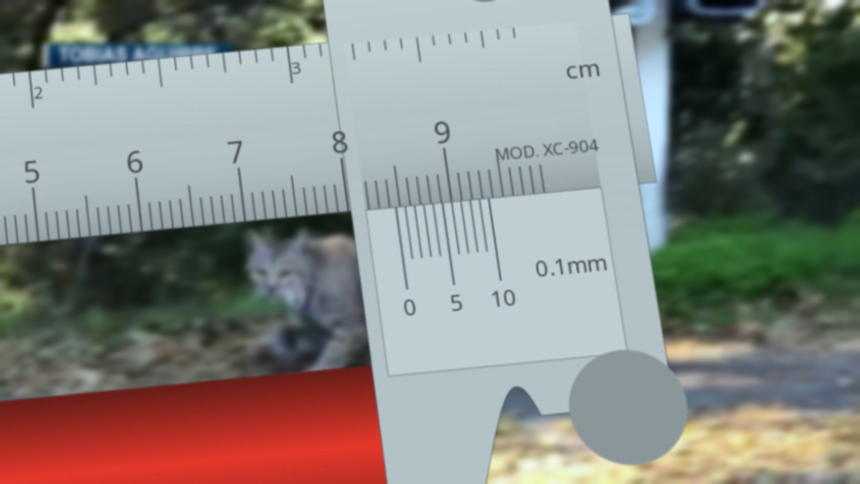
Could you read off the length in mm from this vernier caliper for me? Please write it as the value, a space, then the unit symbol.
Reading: 84.6 mm
